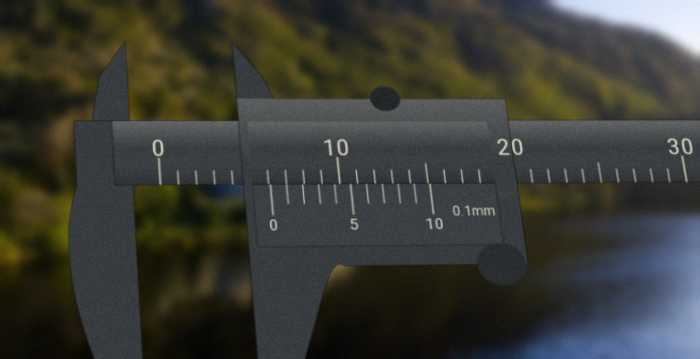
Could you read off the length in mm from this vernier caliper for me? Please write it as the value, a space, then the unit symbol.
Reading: 6.1 mm
